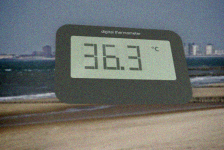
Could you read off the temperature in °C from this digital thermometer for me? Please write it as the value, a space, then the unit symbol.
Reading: 36.3 °C
